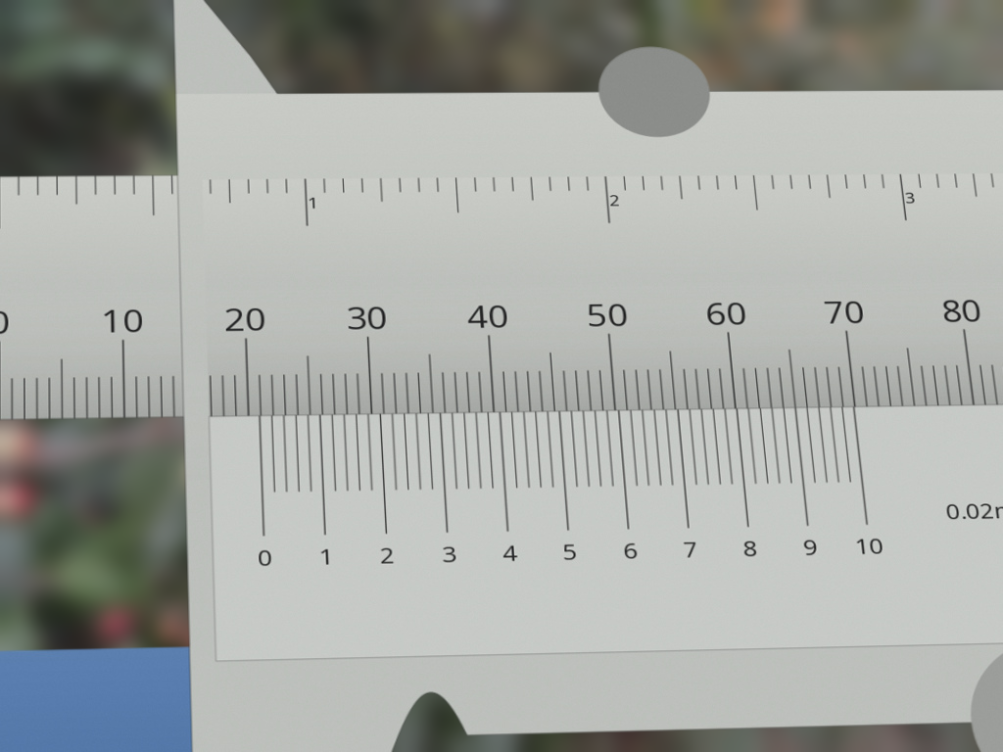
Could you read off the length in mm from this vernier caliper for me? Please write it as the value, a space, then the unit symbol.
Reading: 20.9 mm
